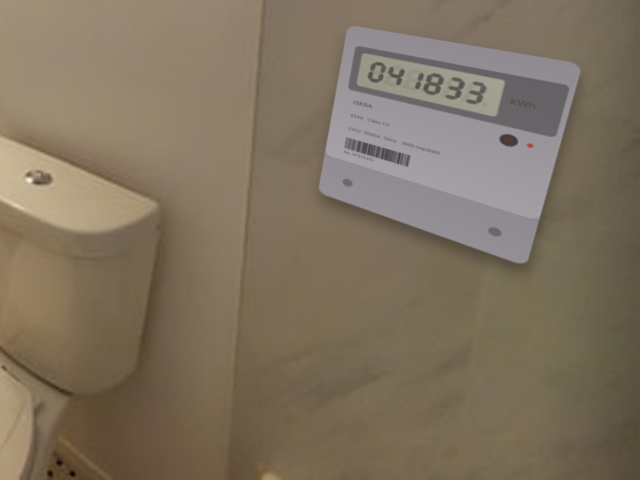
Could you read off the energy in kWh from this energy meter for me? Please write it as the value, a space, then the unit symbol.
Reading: 41833 kWh
